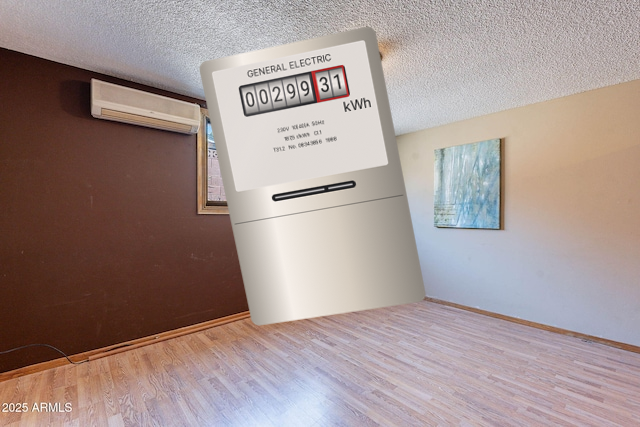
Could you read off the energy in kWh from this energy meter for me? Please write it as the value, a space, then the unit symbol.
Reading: 299.31 kWh
